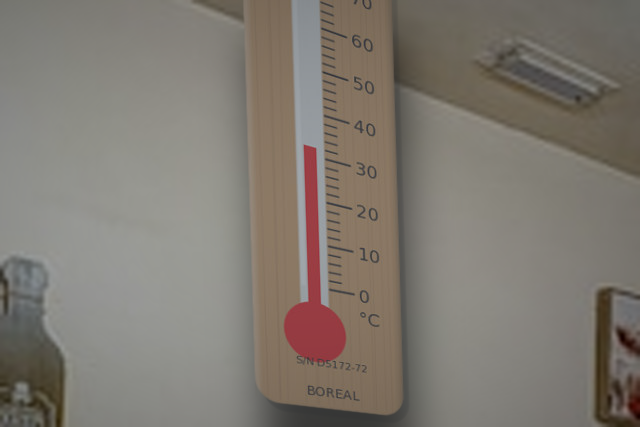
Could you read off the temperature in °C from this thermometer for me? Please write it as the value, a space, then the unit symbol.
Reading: 32 °C
